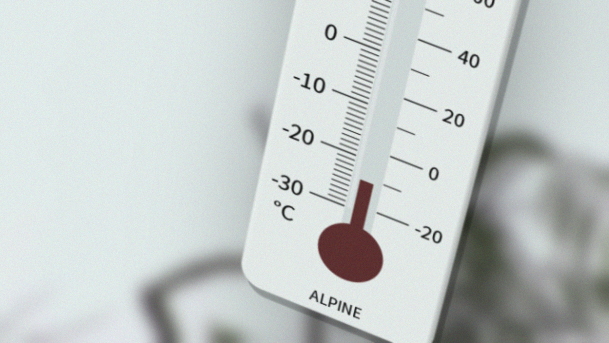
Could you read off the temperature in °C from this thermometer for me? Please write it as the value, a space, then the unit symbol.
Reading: -24 °C
